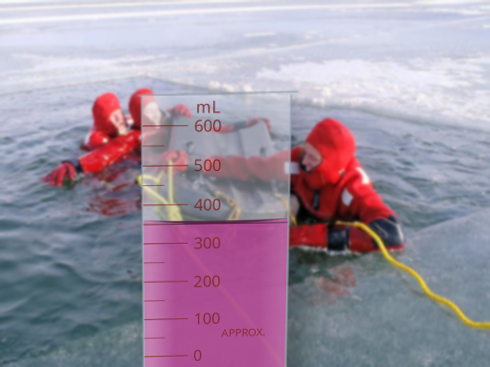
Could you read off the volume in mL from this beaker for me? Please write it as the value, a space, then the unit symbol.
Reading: 350 mL
